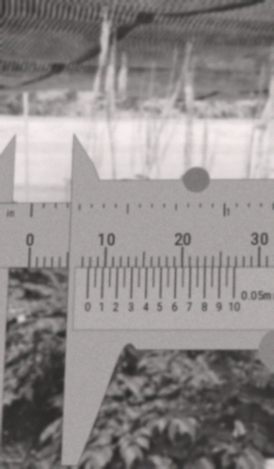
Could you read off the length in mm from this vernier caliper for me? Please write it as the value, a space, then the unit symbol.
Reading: 7.8 mm
